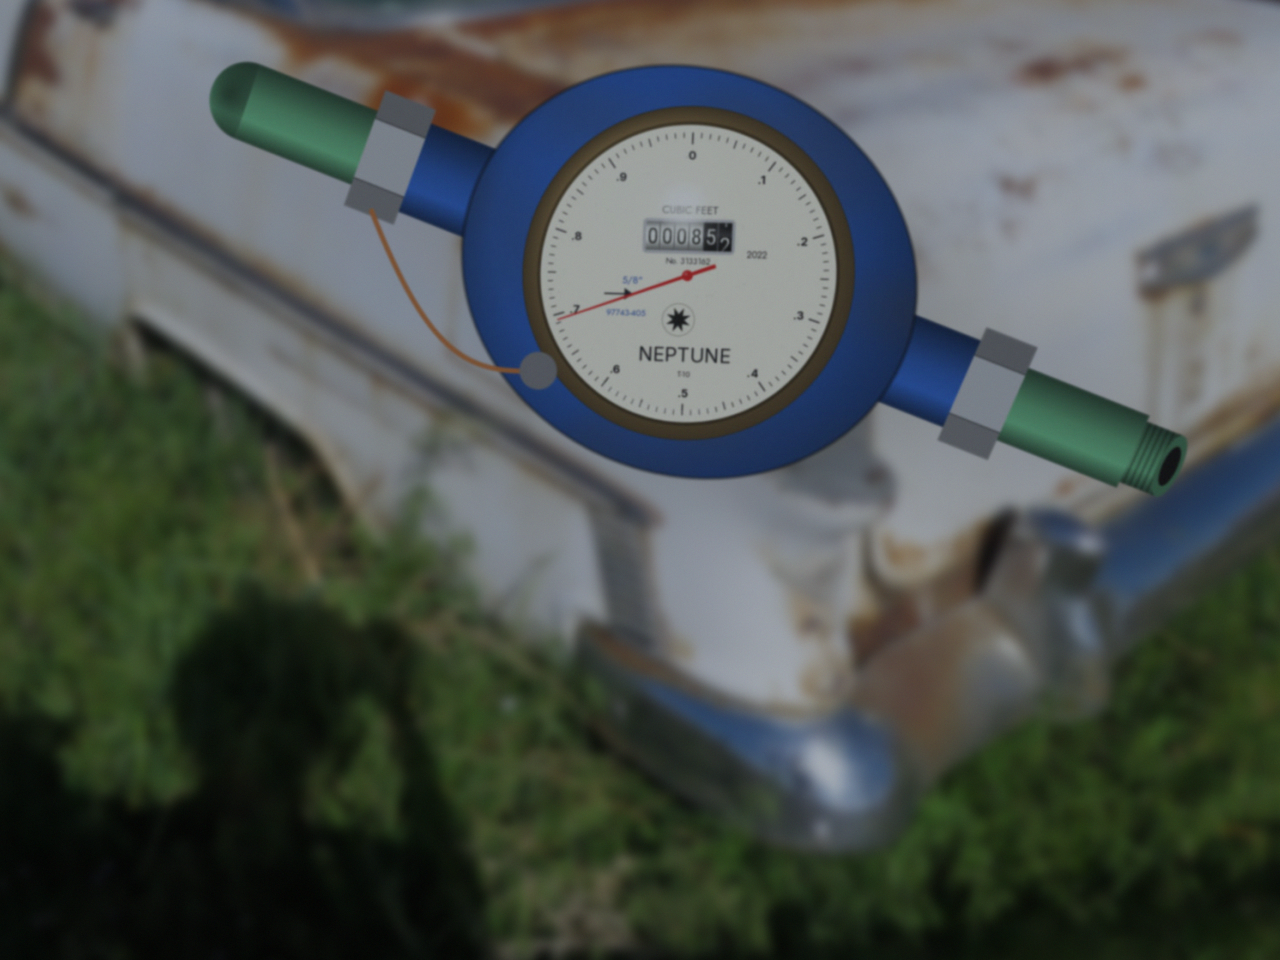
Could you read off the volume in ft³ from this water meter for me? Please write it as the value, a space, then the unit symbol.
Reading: 851.69 ft³
